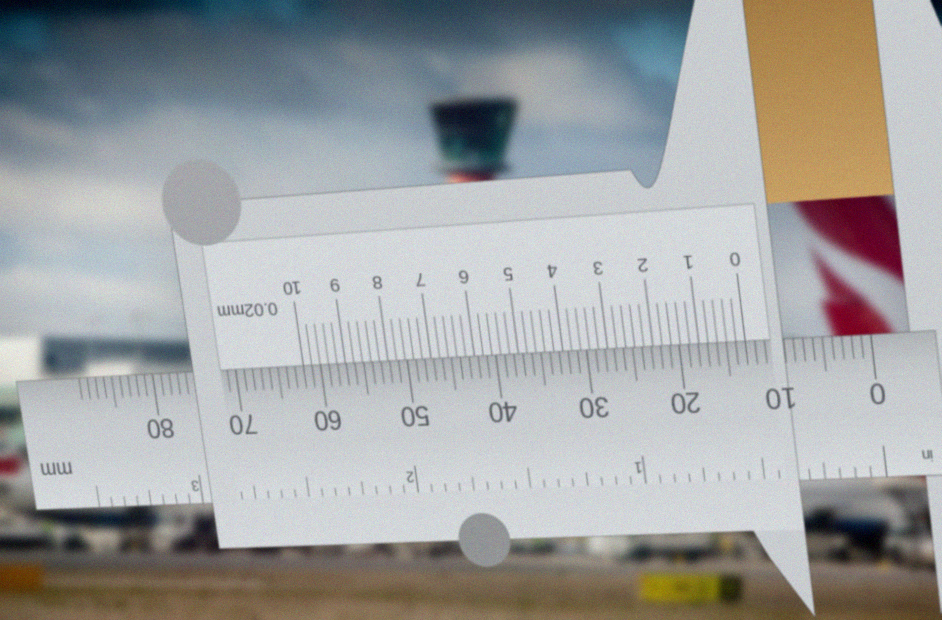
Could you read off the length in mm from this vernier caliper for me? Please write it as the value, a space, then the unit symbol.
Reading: 13.0 mm
